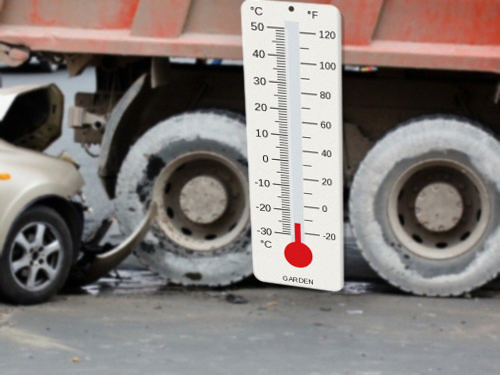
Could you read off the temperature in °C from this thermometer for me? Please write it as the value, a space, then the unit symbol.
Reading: -25 °C
